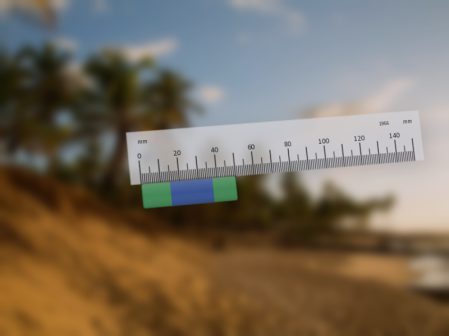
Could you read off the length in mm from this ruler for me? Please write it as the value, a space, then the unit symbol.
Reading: 50 mm
